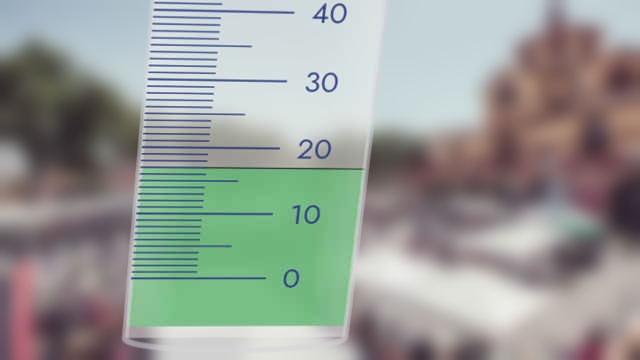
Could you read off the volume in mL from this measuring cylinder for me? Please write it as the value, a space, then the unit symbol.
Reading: 17 mL
